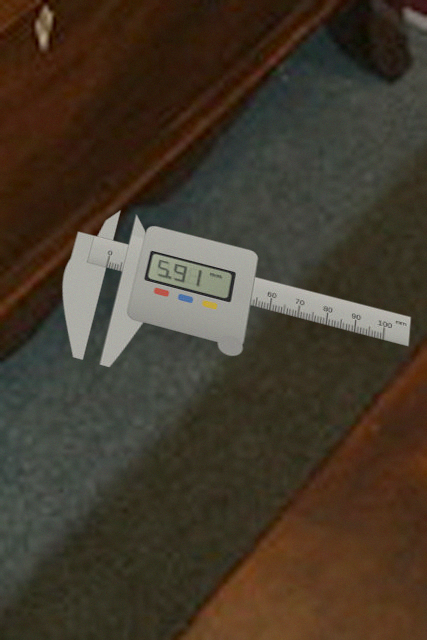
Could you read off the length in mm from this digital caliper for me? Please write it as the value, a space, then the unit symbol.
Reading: 5.91 mm
